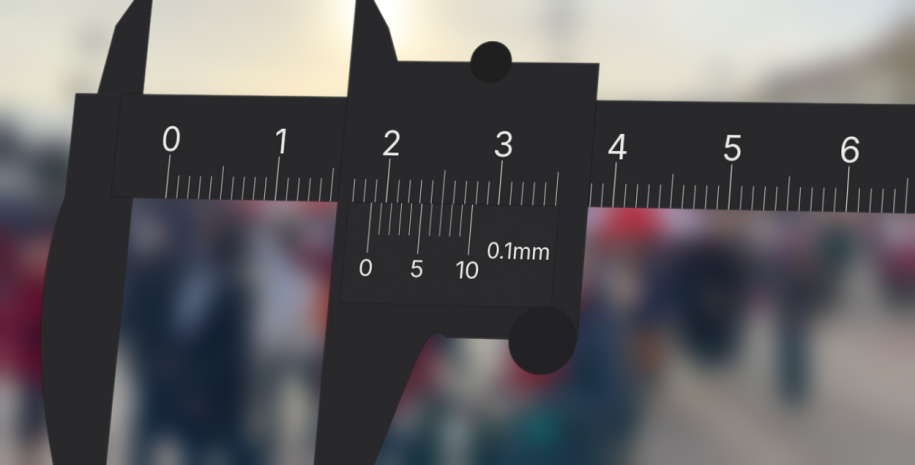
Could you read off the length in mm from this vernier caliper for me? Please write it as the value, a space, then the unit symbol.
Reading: 18.7 mm
